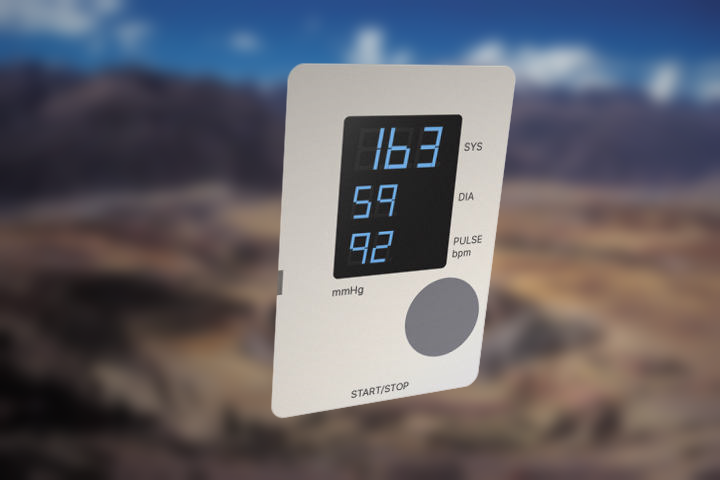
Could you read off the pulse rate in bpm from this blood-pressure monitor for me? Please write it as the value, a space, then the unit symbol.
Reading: 92 bpm
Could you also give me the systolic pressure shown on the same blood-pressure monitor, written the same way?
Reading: 163 mmHg
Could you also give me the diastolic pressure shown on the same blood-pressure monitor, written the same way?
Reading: 59 mmHg
